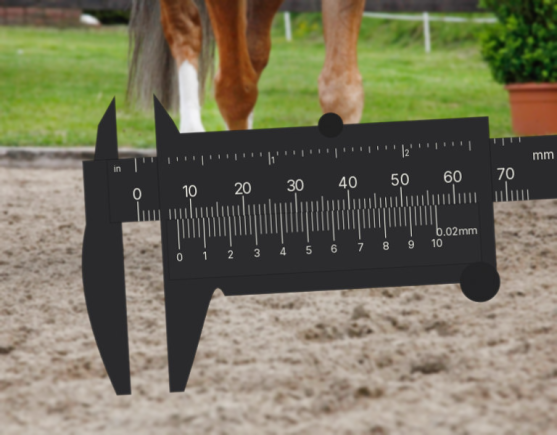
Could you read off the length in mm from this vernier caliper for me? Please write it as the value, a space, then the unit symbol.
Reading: 7.4 mm
